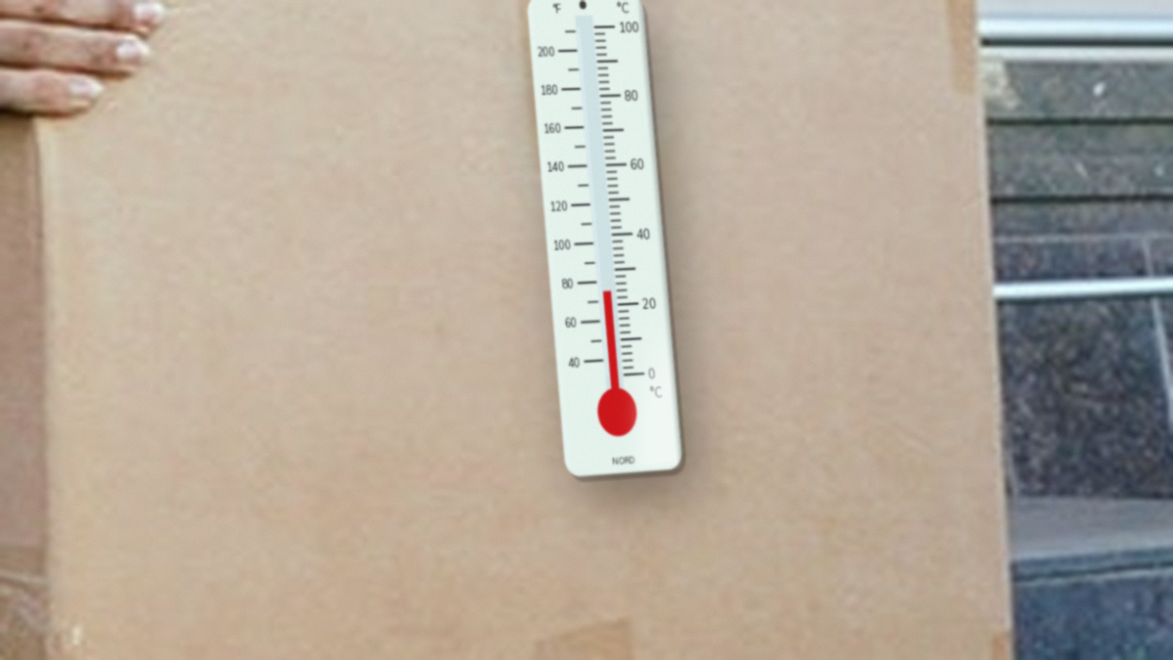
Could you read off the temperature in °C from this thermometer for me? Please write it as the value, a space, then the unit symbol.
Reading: 24 °C
